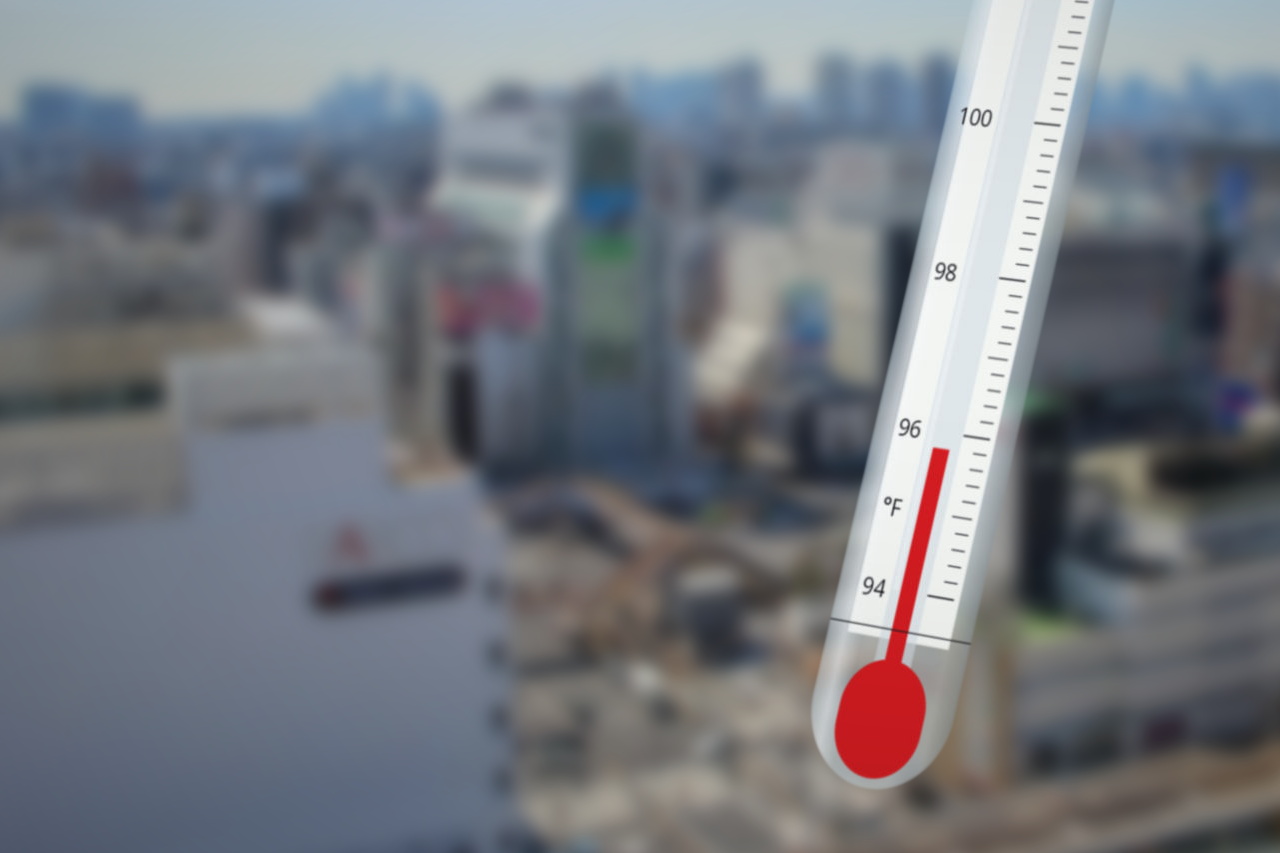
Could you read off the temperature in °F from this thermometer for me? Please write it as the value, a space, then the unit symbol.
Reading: 95.8 °F
